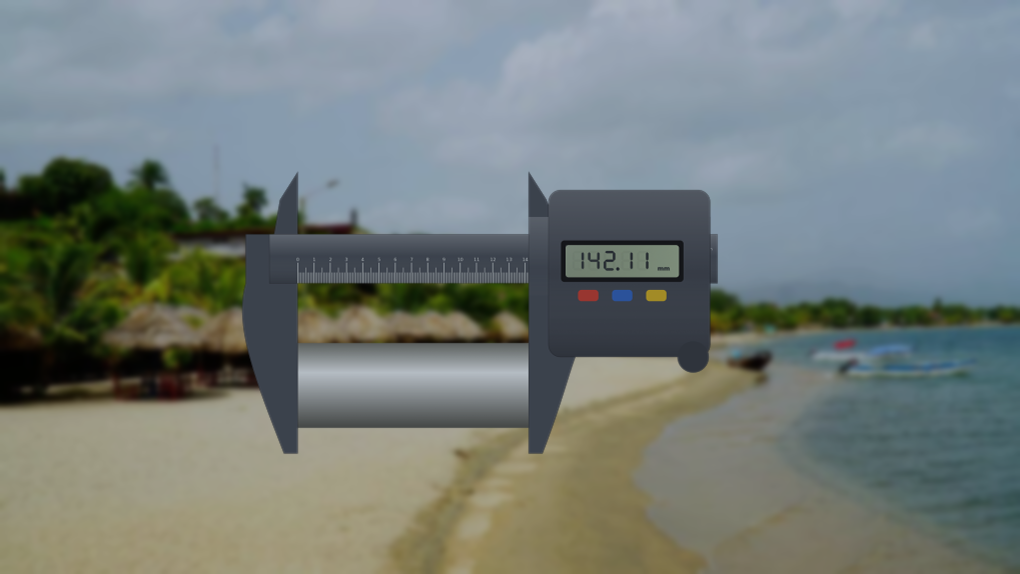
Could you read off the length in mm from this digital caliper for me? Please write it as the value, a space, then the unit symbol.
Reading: 142.11 mm
